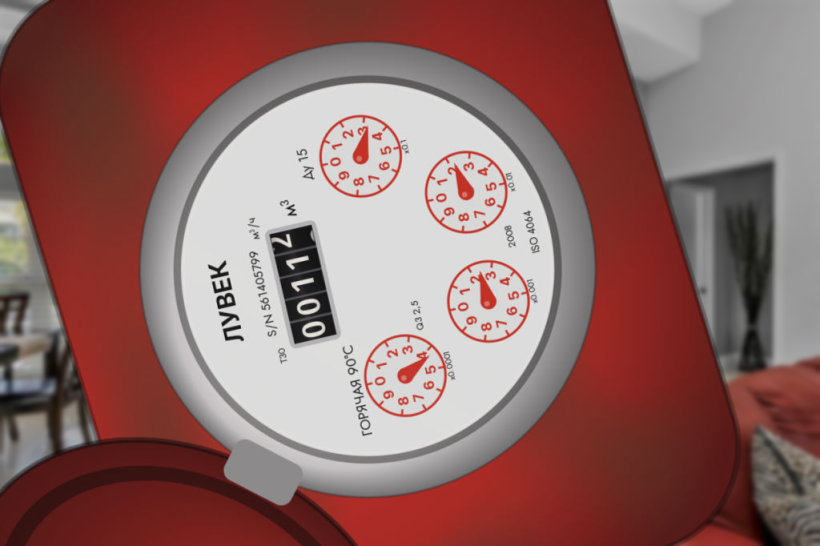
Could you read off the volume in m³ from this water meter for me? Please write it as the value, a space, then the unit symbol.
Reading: 112.3224 m³
